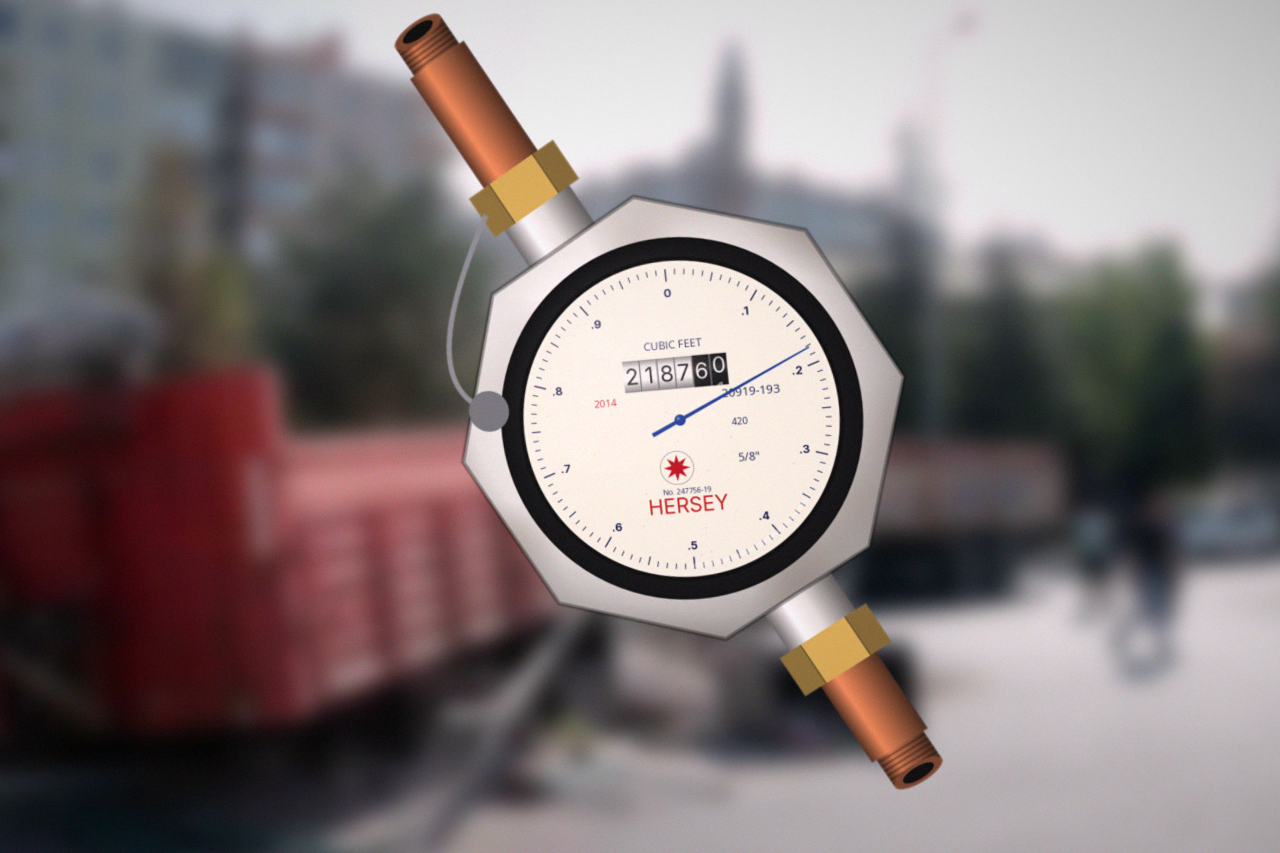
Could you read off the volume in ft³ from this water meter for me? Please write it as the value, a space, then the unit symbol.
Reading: 218760.18 ft³
